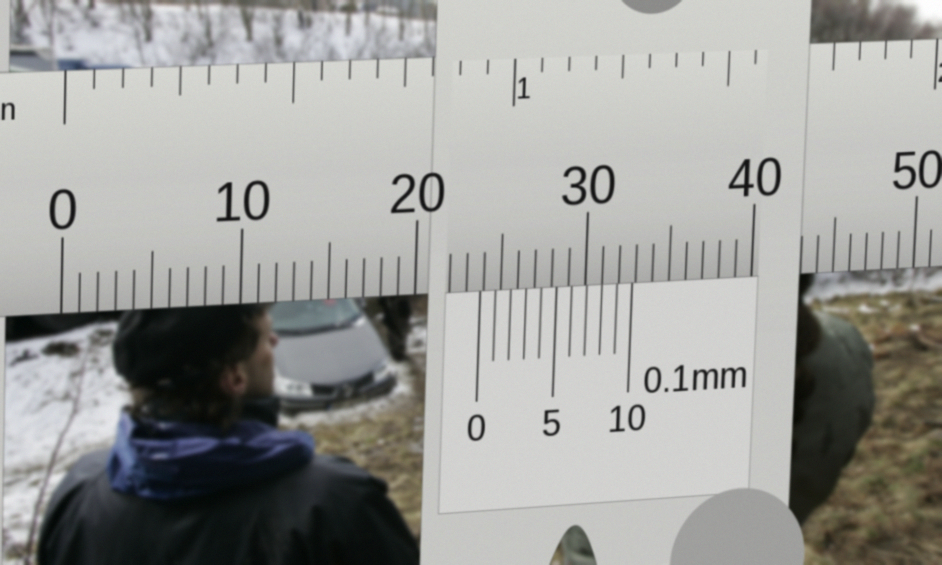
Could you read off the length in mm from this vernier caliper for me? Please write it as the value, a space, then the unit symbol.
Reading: 23.8 mm
